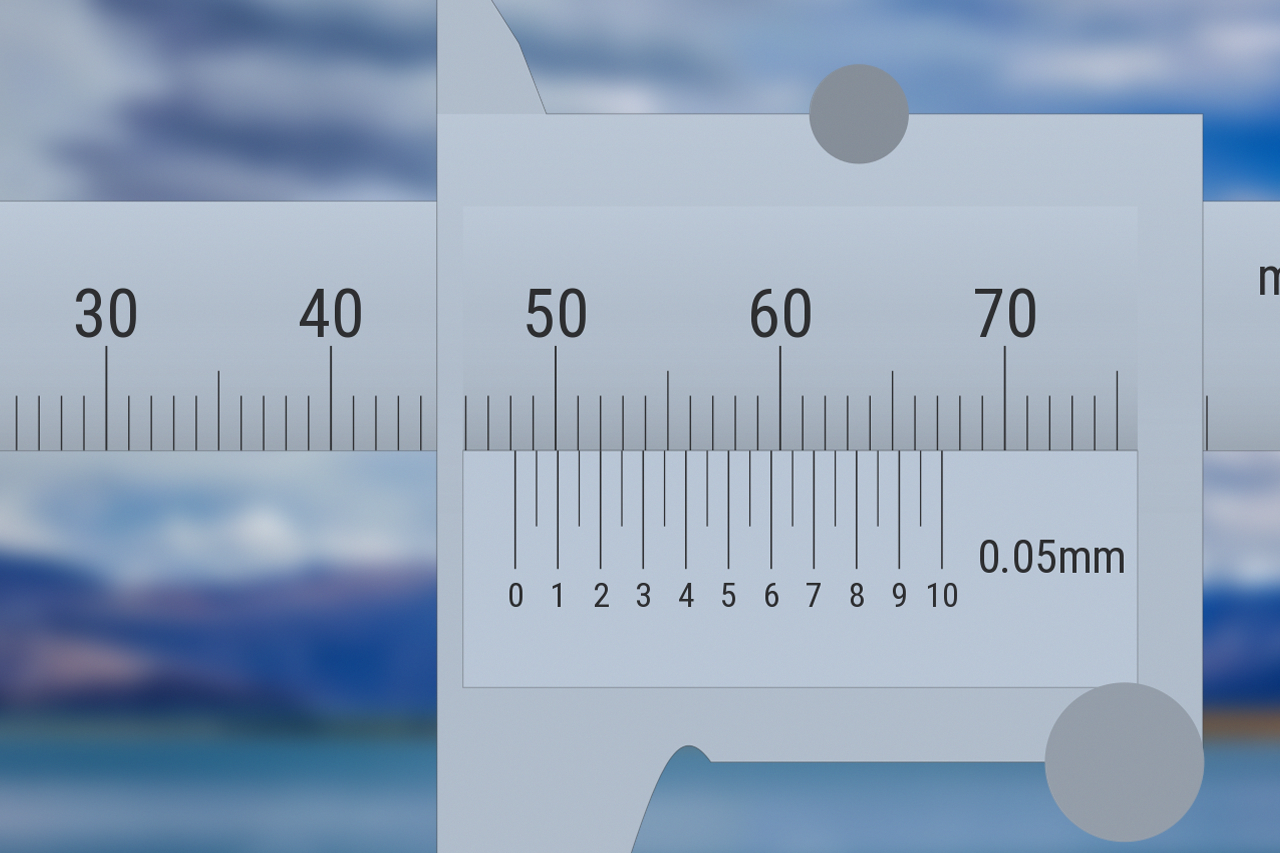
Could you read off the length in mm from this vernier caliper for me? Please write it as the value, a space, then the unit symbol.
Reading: 48.2 mm
